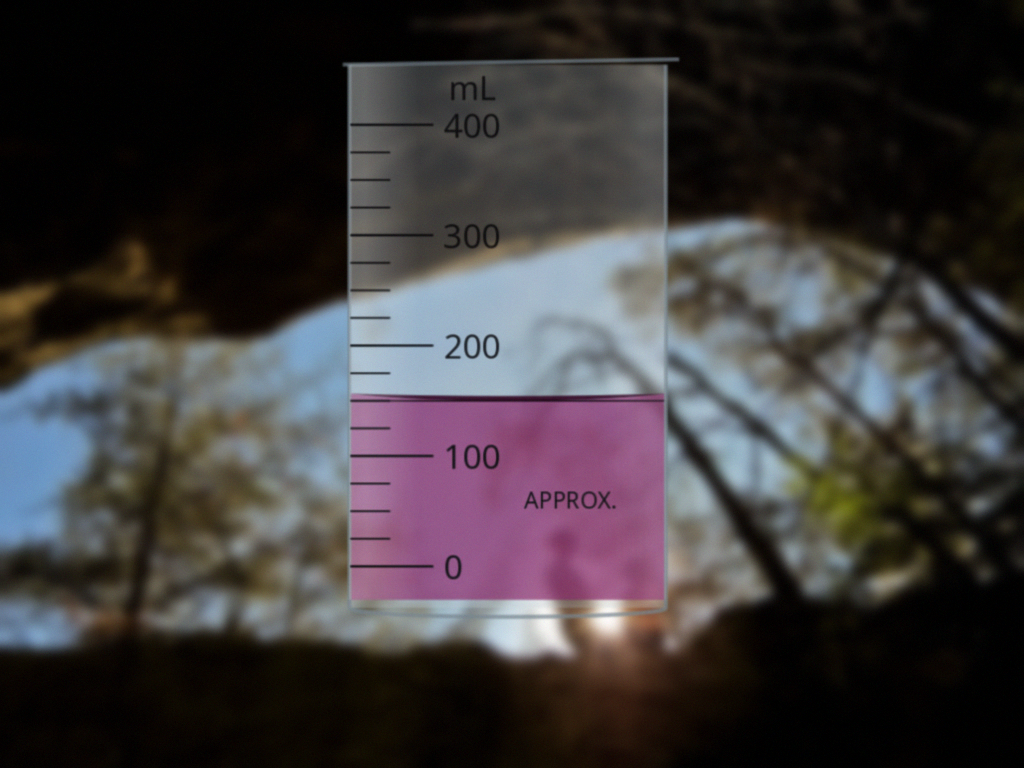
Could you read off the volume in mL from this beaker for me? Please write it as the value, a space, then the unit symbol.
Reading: 150 mL
